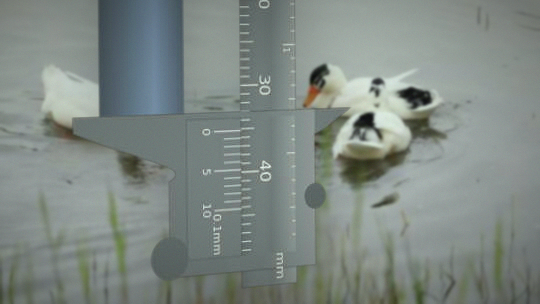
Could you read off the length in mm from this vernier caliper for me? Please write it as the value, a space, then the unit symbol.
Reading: 35.2 mm
